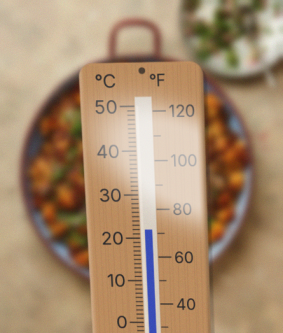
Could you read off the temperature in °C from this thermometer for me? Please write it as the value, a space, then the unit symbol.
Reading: 22 °C
